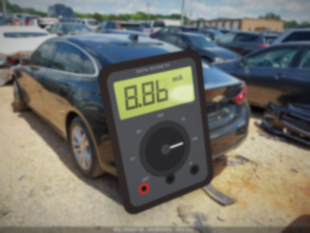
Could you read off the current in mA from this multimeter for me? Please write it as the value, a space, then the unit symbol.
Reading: 8.86 mA
